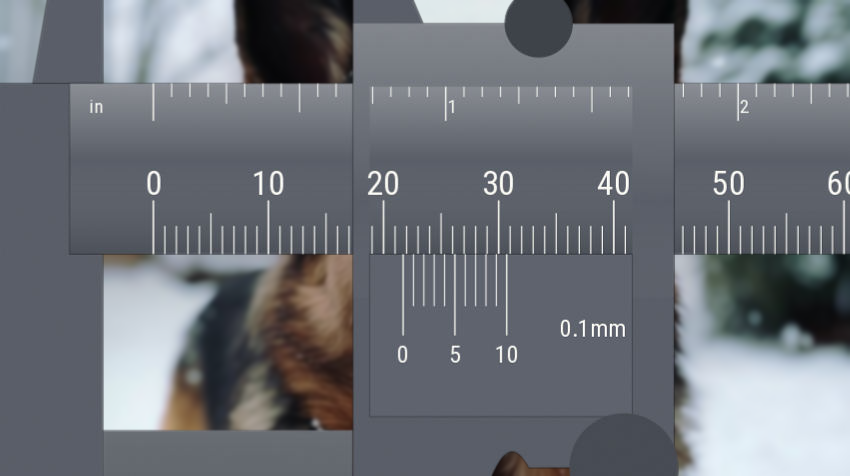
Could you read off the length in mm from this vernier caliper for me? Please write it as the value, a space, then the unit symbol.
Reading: 21.7 mm
